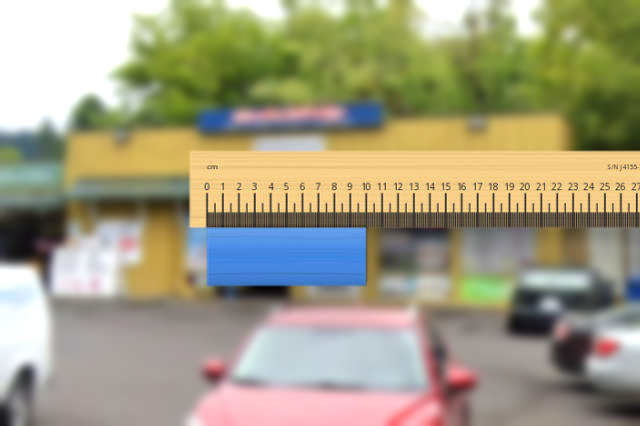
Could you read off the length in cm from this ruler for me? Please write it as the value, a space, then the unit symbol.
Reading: 10 cm
